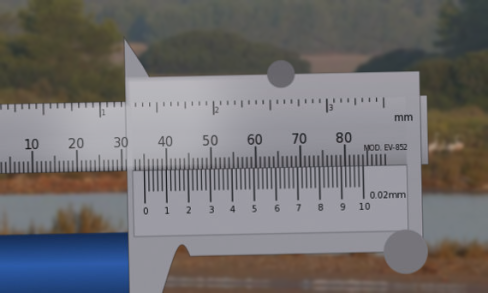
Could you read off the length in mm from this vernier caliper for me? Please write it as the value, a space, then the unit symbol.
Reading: 35.0 mm
